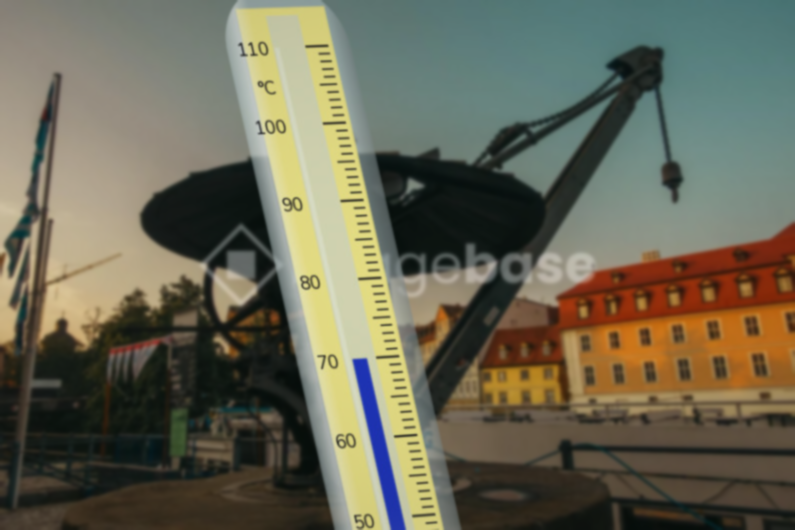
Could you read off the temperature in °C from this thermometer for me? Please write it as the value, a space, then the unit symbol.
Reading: 70 °C
